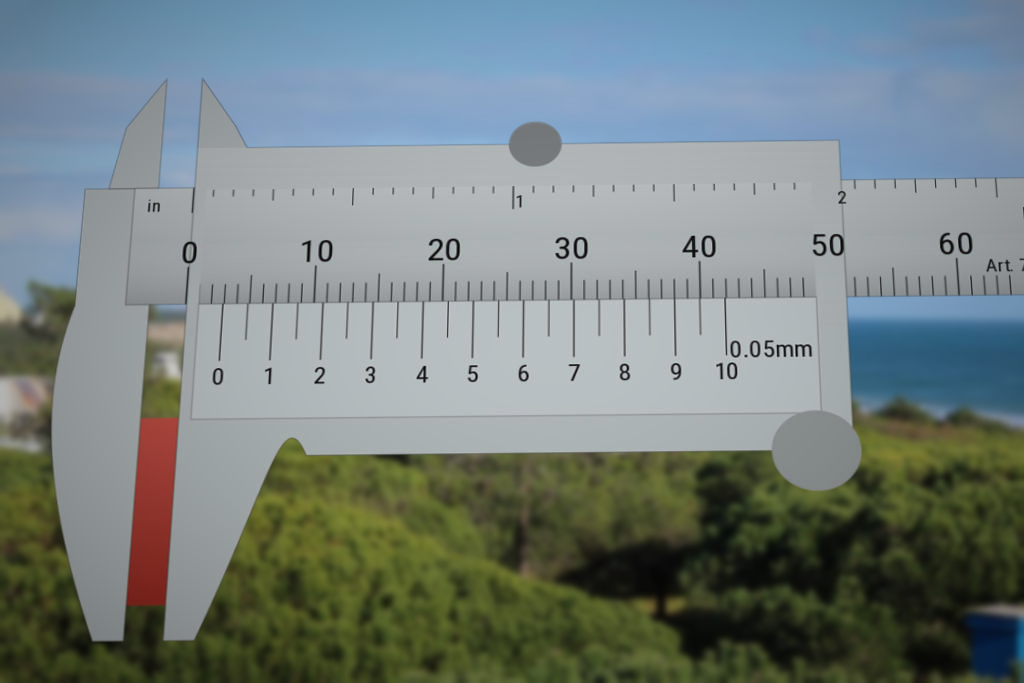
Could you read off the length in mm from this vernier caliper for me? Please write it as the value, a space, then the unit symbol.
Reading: 2.9 mm
